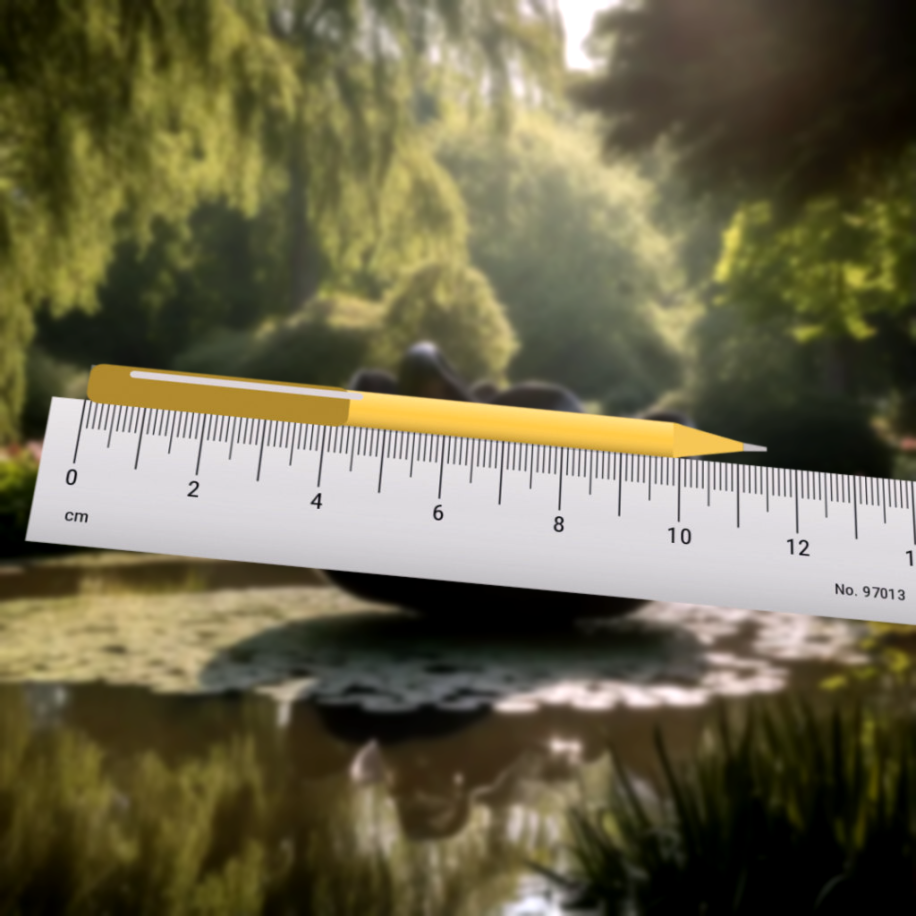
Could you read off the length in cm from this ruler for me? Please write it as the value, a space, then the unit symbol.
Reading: 11.5 cm
